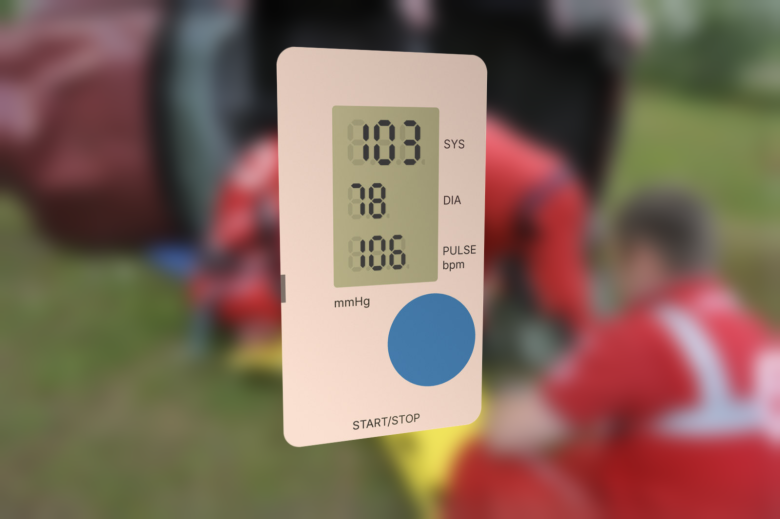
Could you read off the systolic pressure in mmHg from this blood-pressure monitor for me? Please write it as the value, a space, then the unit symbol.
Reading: 103 mmHg
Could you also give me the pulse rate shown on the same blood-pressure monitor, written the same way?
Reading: 106 bpm
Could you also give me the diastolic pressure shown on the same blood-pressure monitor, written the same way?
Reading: 78 mmHg
